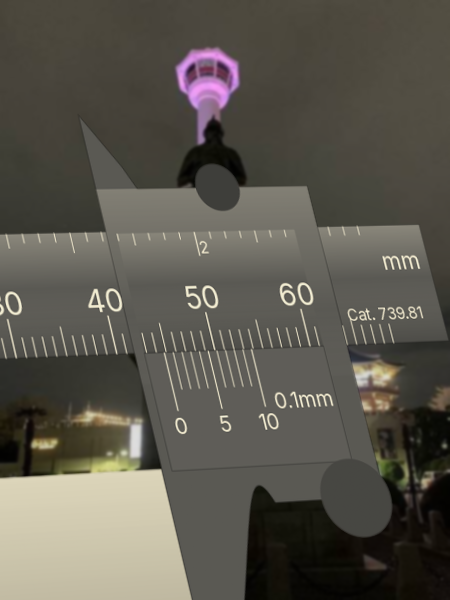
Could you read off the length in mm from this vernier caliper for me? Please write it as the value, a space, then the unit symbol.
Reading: 44.8 mm
